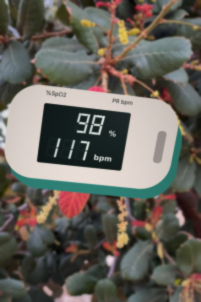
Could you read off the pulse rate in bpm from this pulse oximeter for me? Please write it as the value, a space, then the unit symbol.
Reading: 117 bpm
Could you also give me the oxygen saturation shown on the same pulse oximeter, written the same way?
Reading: 98 %
